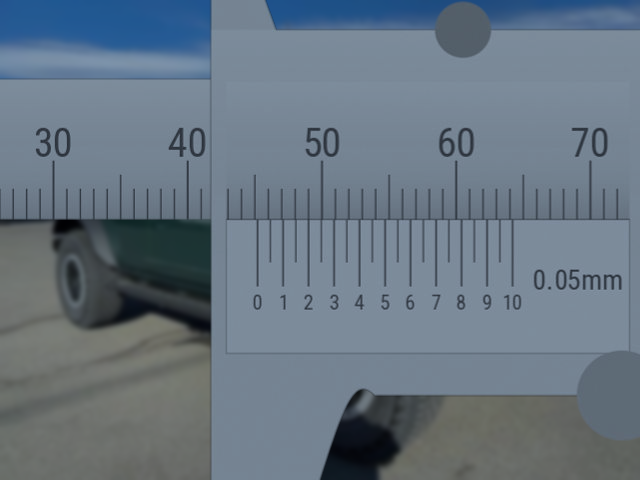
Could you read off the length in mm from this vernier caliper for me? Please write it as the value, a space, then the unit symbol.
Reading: 45.2 mm
